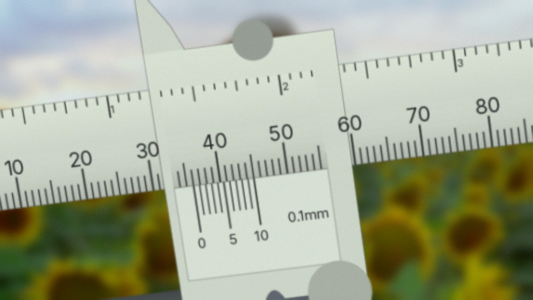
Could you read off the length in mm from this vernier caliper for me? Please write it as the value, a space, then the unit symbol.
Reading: 36.0 mm
